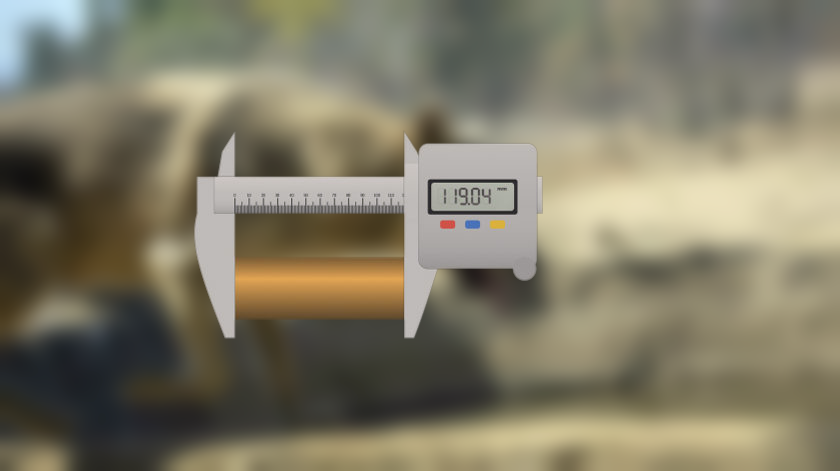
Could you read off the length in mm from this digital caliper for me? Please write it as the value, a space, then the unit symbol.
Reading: 119.04 mm
